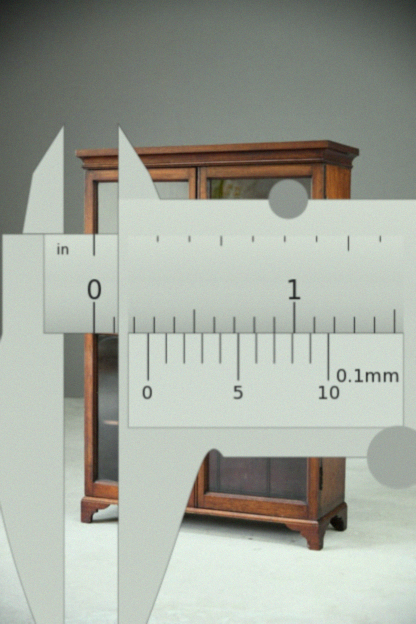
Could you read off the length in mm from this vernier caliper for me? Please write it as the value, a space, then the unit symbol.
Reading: 2.7 mm
